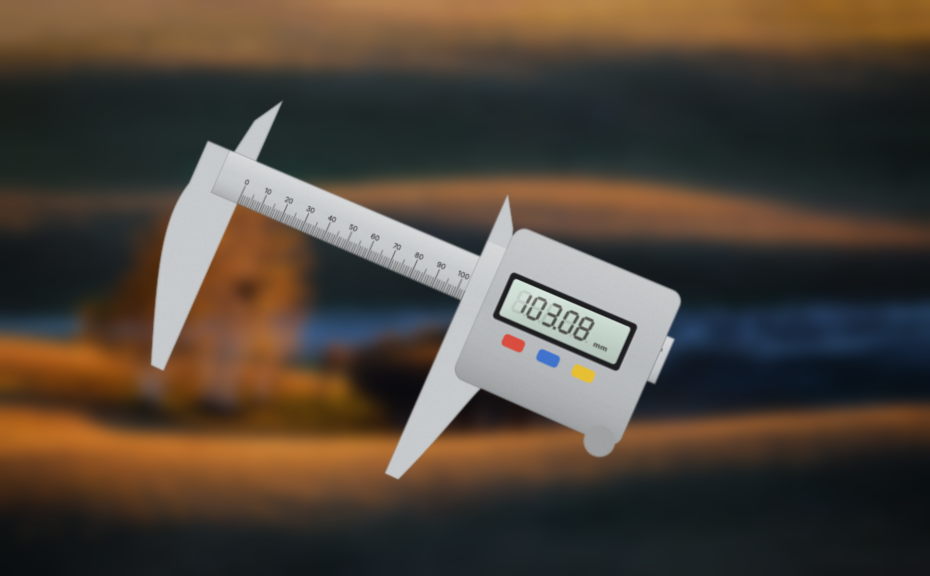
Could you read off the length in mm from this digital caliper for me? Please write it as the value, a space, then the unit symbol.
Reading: 103.08 mm
